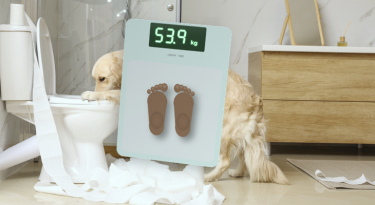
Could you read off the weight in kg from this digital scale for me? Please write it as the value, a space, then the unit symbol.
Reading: 53.9 kg
